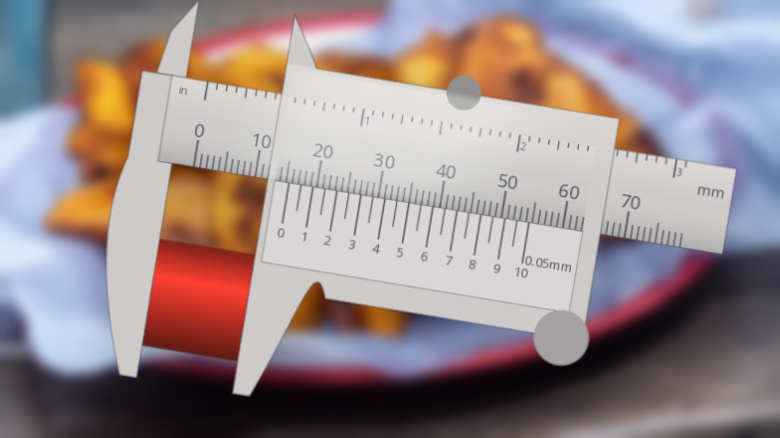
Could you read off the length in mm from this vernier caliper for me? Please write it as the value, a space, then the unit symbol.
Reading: 15.5 mm
